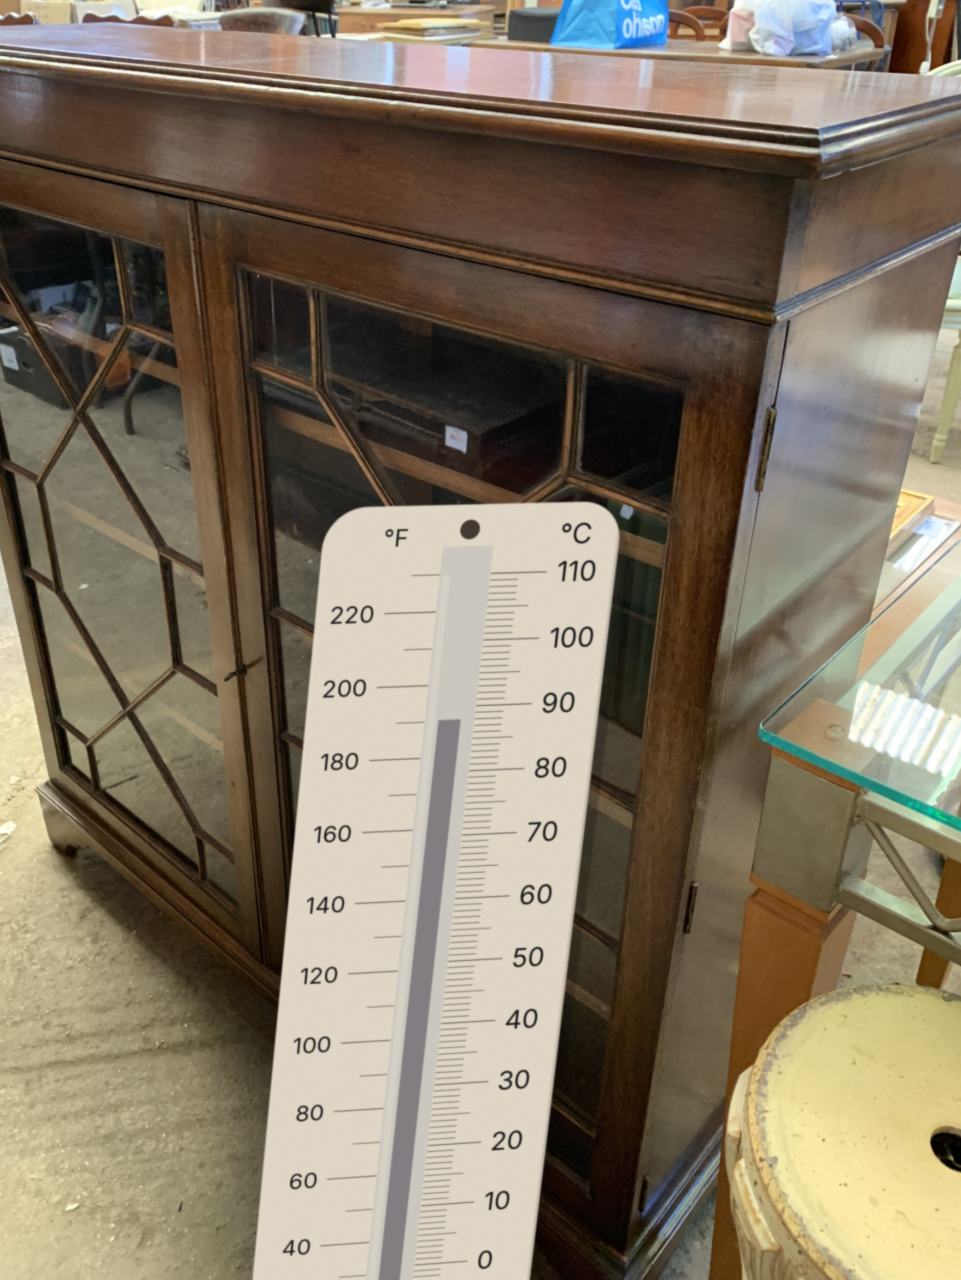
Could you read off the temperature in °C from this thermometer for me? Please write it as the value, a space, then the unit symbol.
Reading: 88 °C
